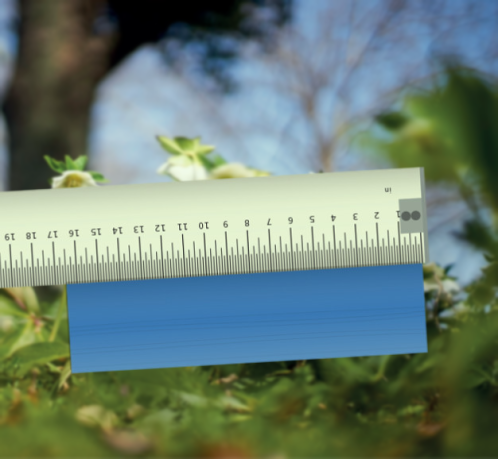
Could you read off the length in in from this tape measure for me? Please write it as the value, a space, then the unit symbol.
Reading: 16.5 in
